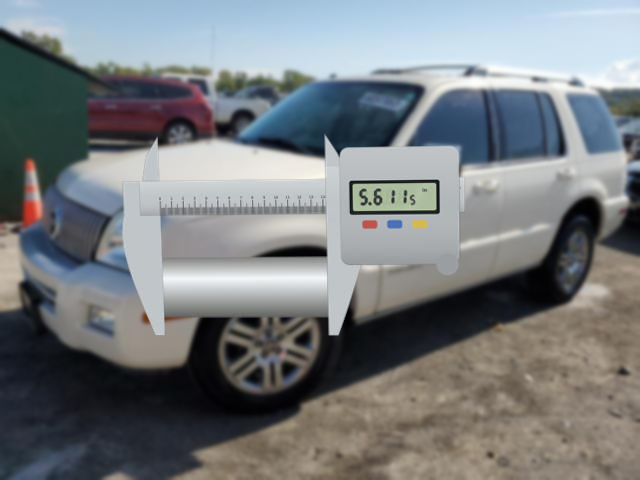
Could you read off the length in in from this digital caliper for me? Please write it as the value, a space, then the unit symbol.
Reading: 5.6115 in
